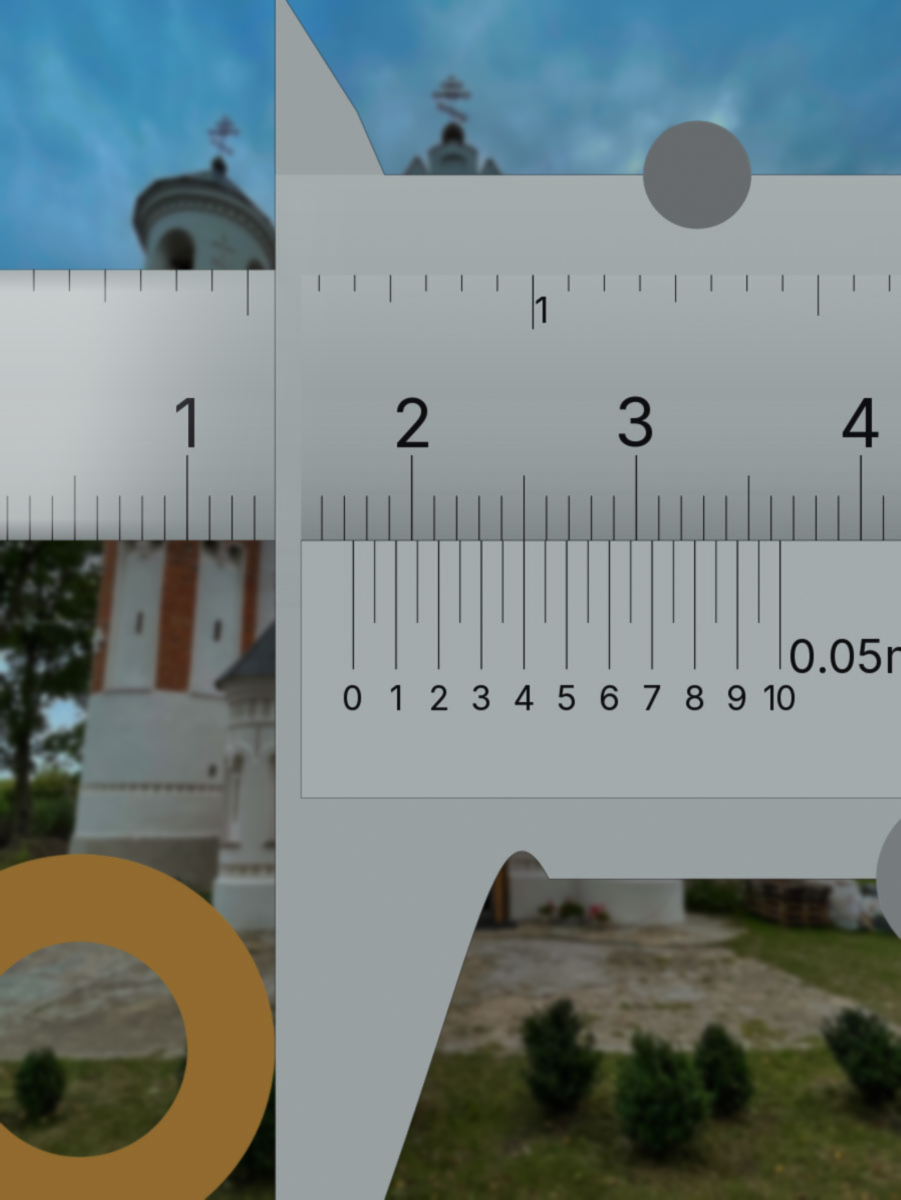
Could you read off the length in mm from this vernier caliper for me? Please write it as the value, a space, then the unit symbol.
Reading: 17.4 mm
